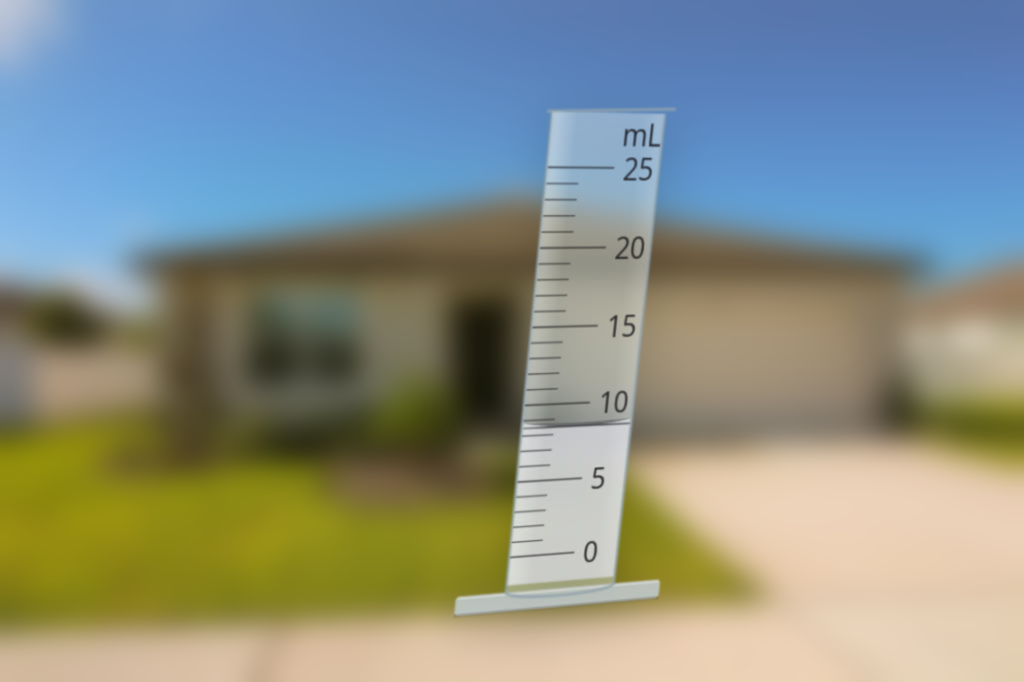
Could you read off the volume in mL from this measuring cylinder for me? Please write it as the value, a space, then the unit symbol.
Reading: 8.5 mL
